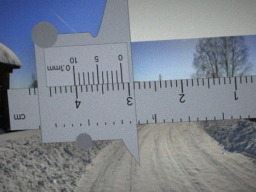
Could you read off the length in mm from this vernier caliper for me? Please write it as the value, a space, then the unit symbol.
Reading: 31.2 mm
